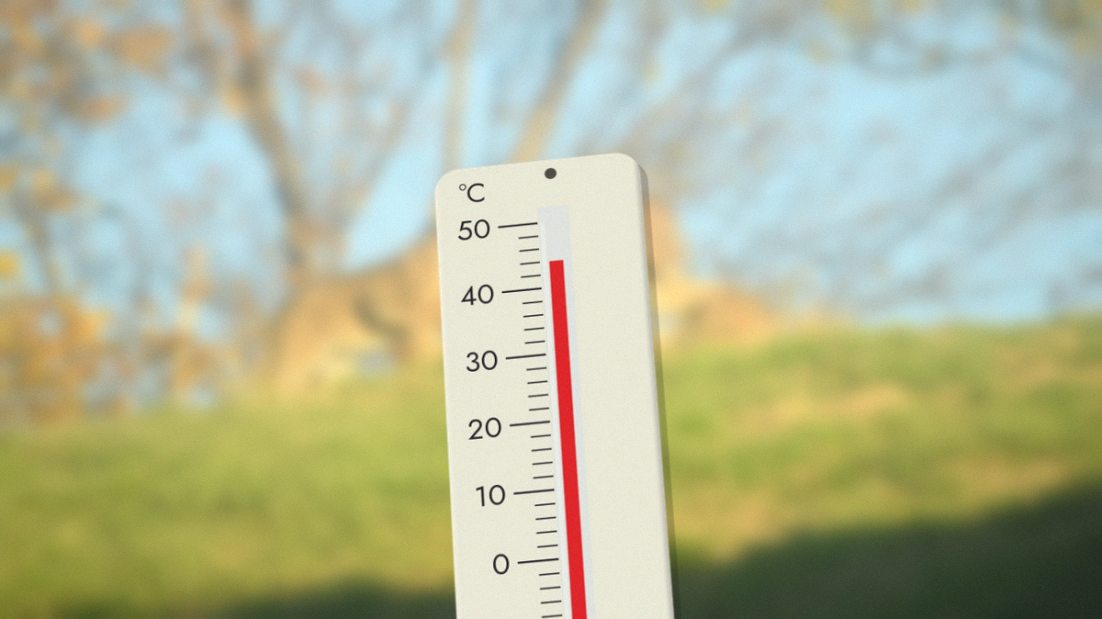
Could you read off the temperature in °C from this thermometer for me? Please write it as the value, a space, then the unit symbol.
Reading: 44 °C
